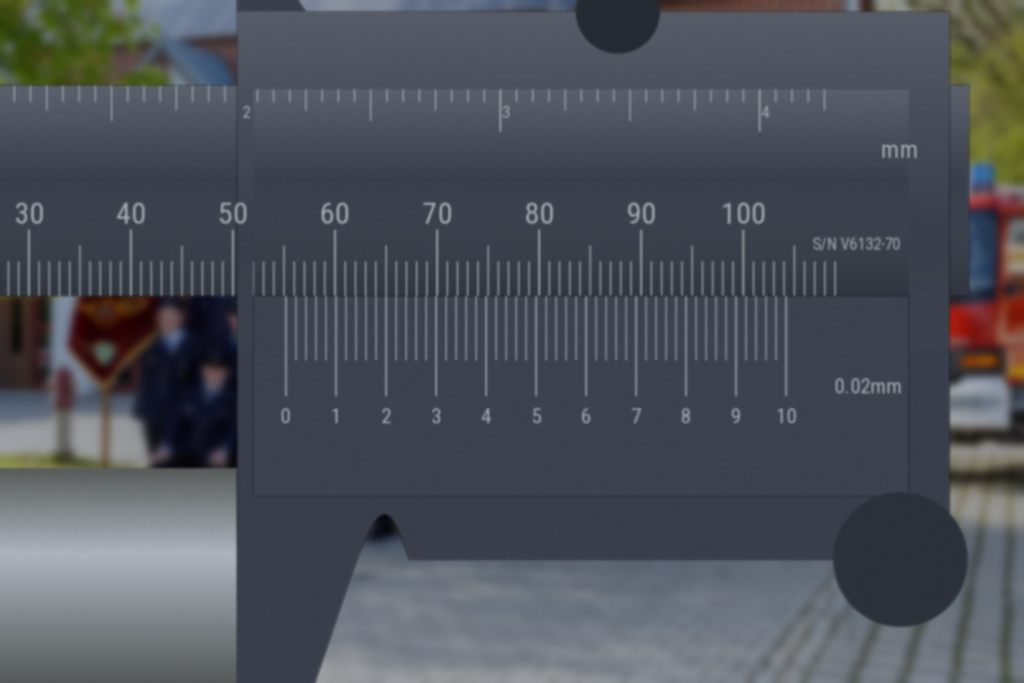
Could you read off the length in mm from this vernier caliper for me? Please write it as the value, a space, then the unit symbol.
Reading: 55.2 mm
